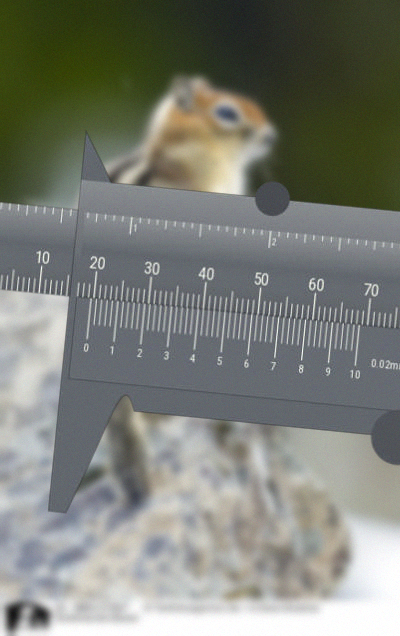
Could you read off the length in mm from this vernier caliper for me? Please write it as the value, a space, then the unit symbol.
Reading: 19.5 mm
